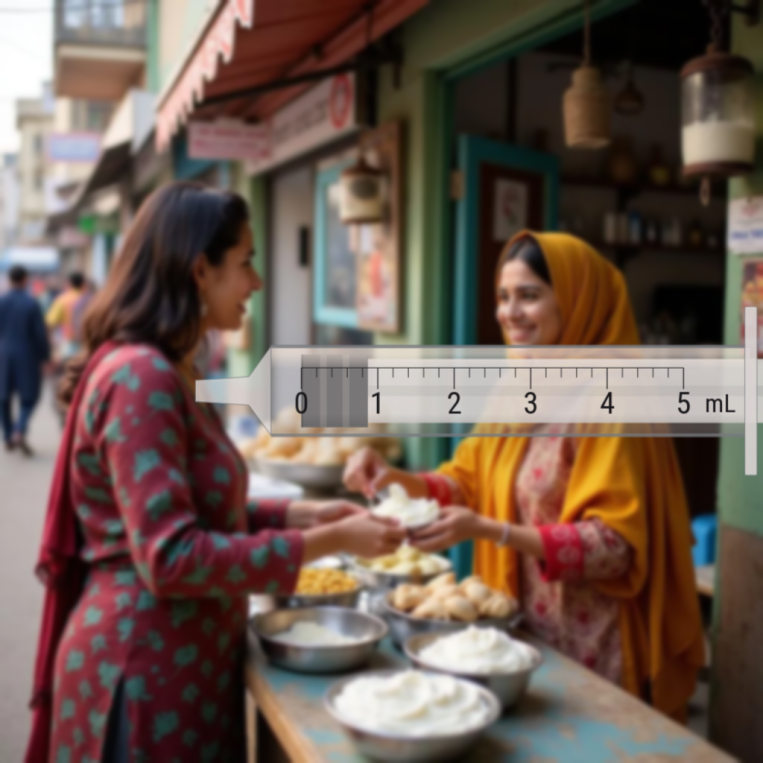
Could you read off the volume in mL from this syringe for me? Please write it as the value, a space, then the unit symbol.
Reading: 0 mL
